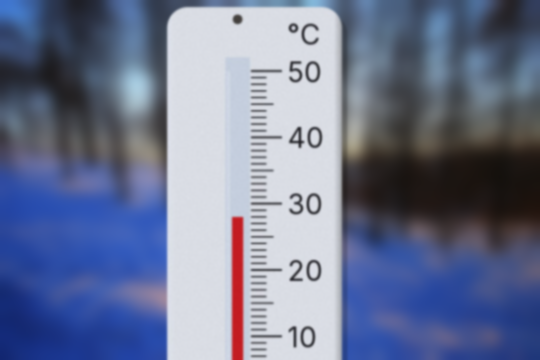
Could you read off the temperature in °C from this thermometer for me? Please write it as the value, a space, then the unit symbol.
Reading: 28 °C
